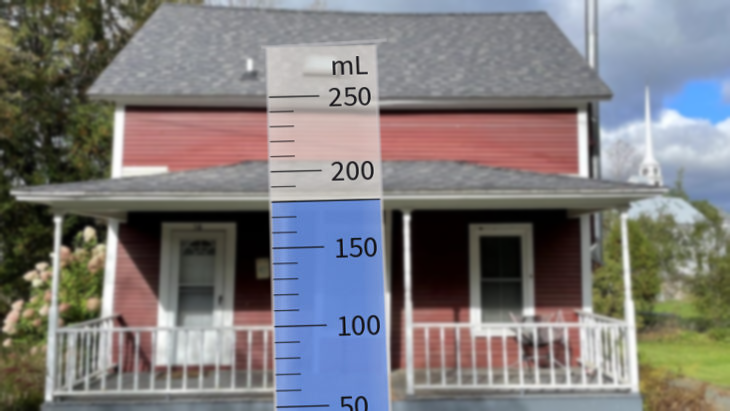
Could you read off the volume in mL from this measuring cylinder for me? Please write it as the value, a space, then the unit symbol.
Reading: 180 mL
